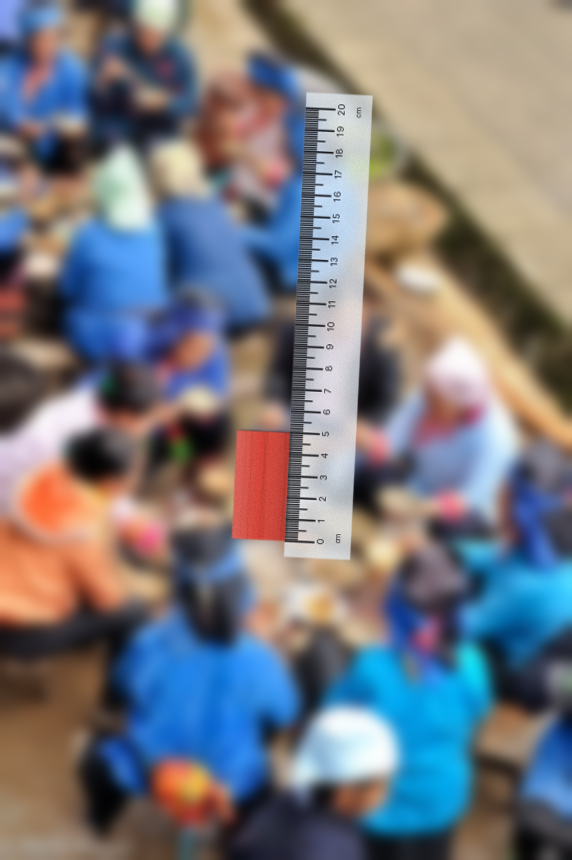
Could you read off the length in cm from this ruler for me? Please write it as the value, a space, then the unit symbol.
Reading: 5 cm
